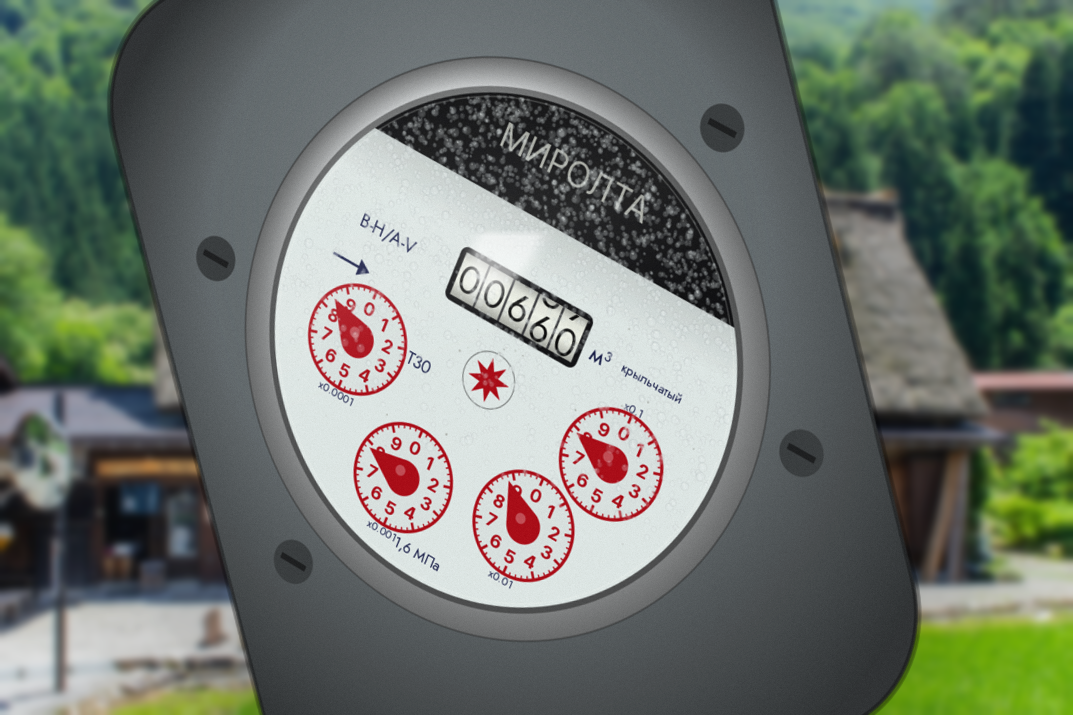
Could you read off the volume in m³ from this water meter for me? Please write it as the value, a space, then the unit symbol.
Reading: 659.7878 m³
